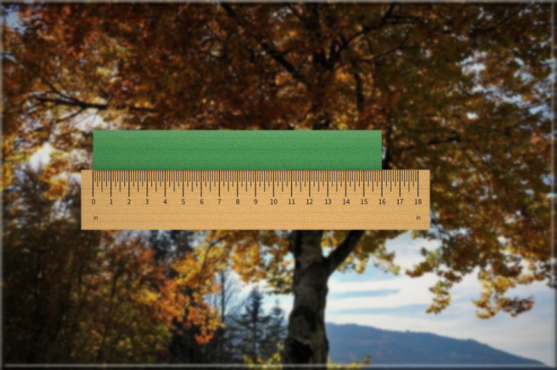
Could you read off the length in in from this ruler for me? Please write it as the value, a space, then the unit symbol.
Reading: 16 in
